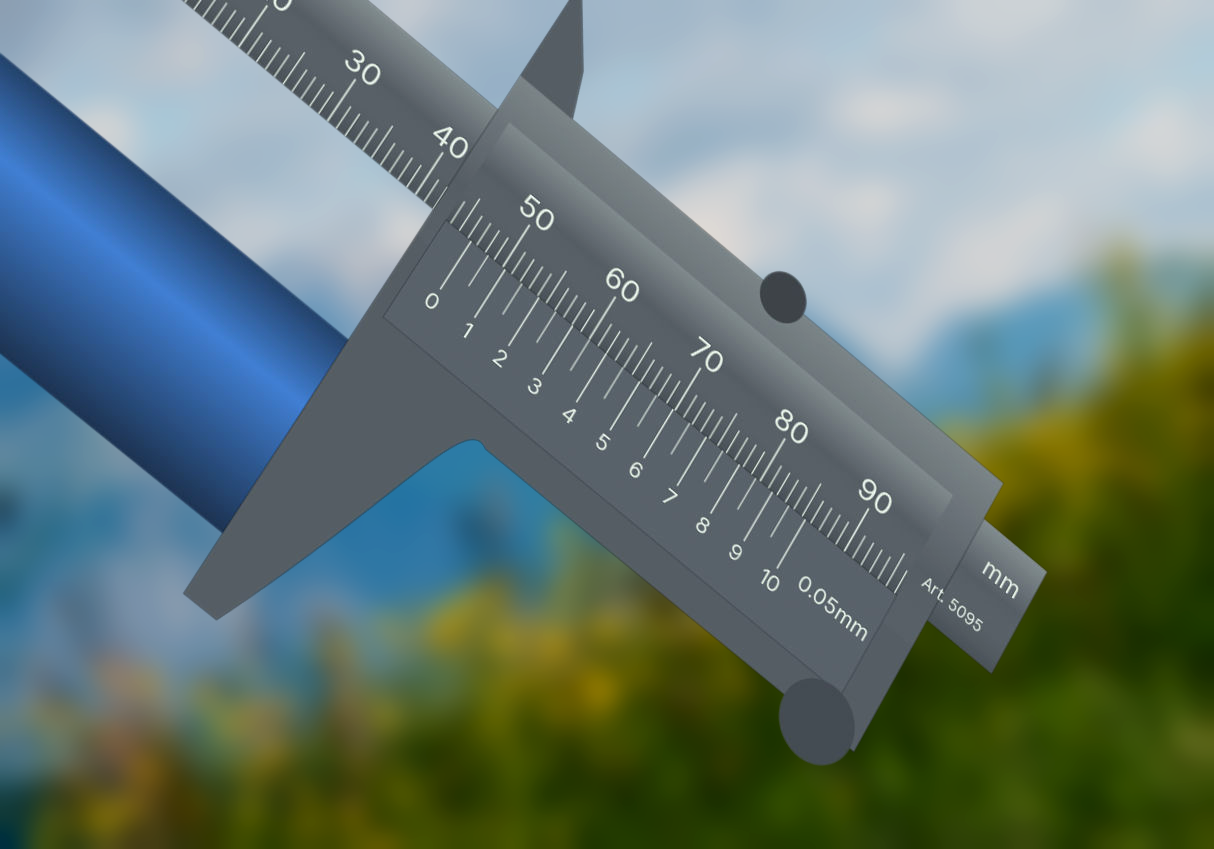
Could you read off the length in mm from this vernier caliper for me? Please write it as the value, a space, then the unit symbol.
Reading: 46.4 mm
